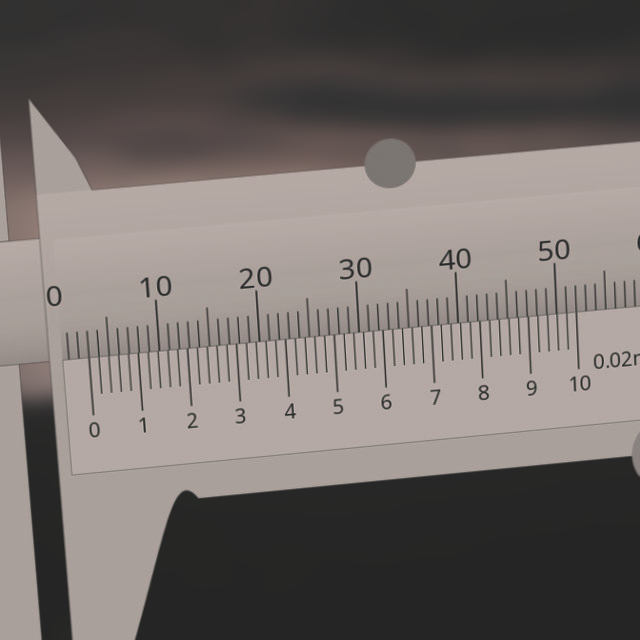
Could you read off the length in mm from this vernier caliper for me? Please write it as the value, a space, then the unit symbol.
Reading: 3.0 mm
